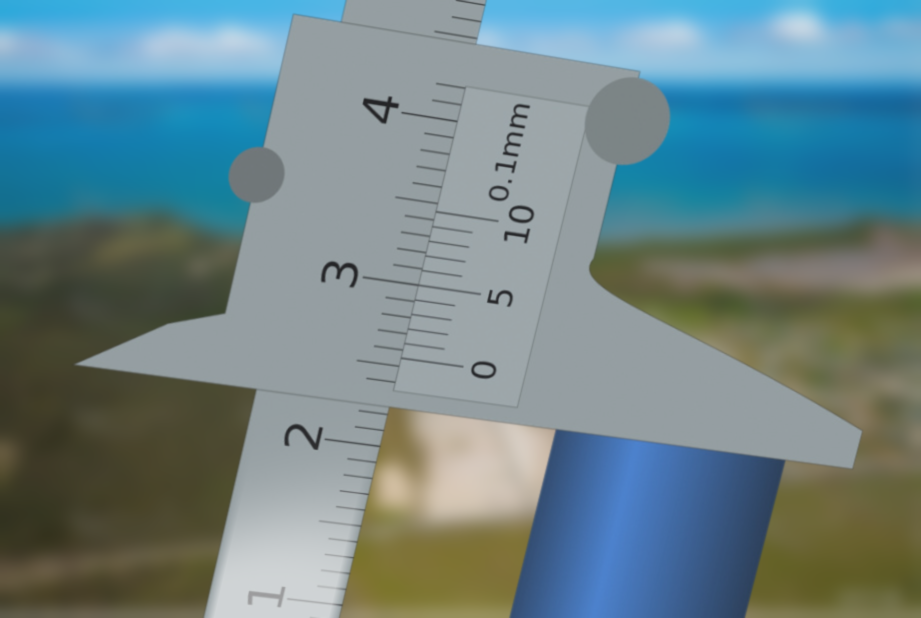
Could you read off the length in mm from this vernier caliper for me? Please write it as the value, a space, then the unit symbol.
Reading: 25.5 mm
